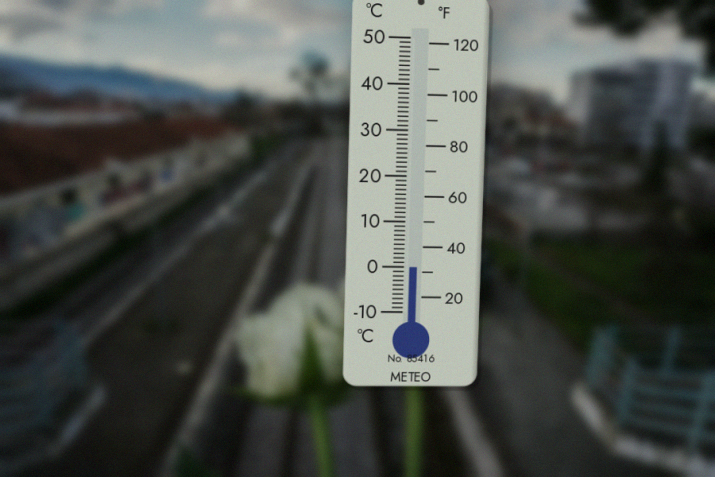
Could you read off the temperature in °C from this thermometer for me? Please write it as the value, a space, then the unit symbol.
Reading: 0 °C
